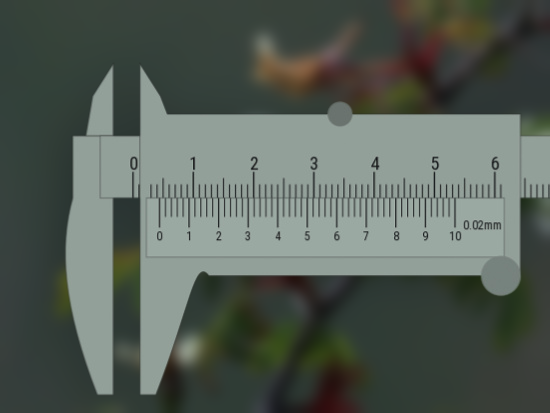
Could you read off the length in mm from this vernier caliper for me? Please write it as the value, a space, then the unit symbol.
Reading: 4.4 mm
